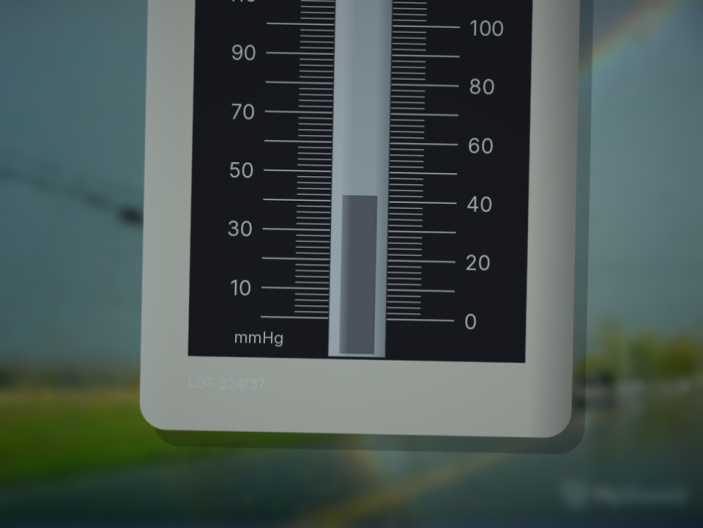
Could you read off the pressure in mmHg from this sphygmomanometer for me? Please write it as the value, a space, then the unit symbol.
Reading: 42 mmHg
